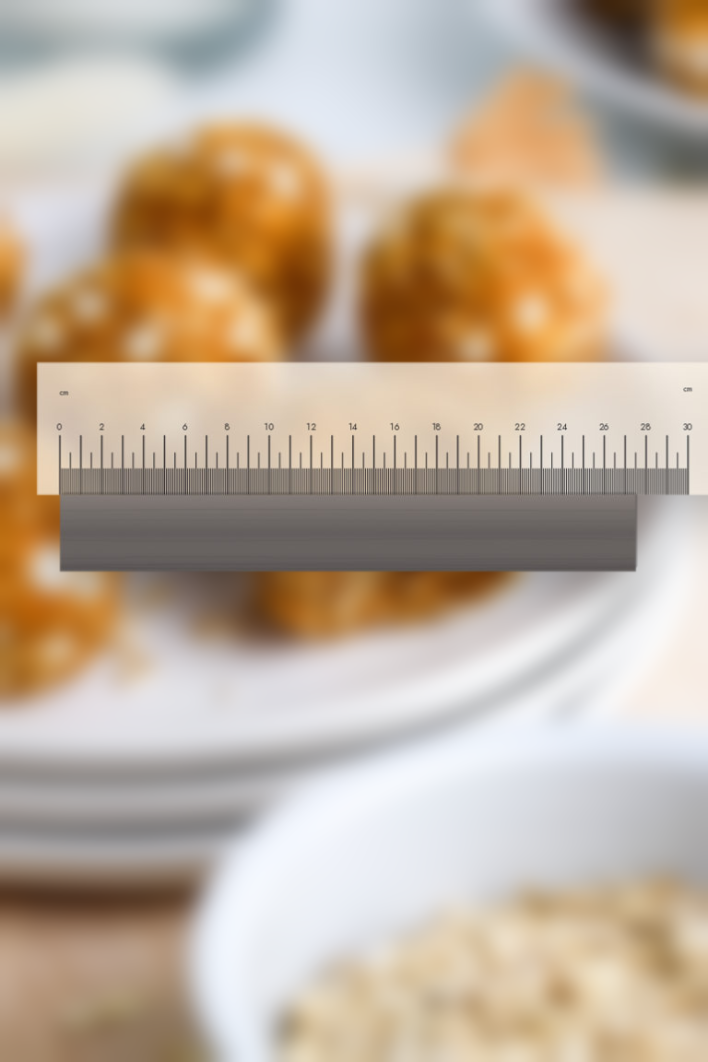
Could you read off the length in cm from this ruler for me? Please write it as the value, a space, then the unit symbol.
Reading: 27.5 cm
